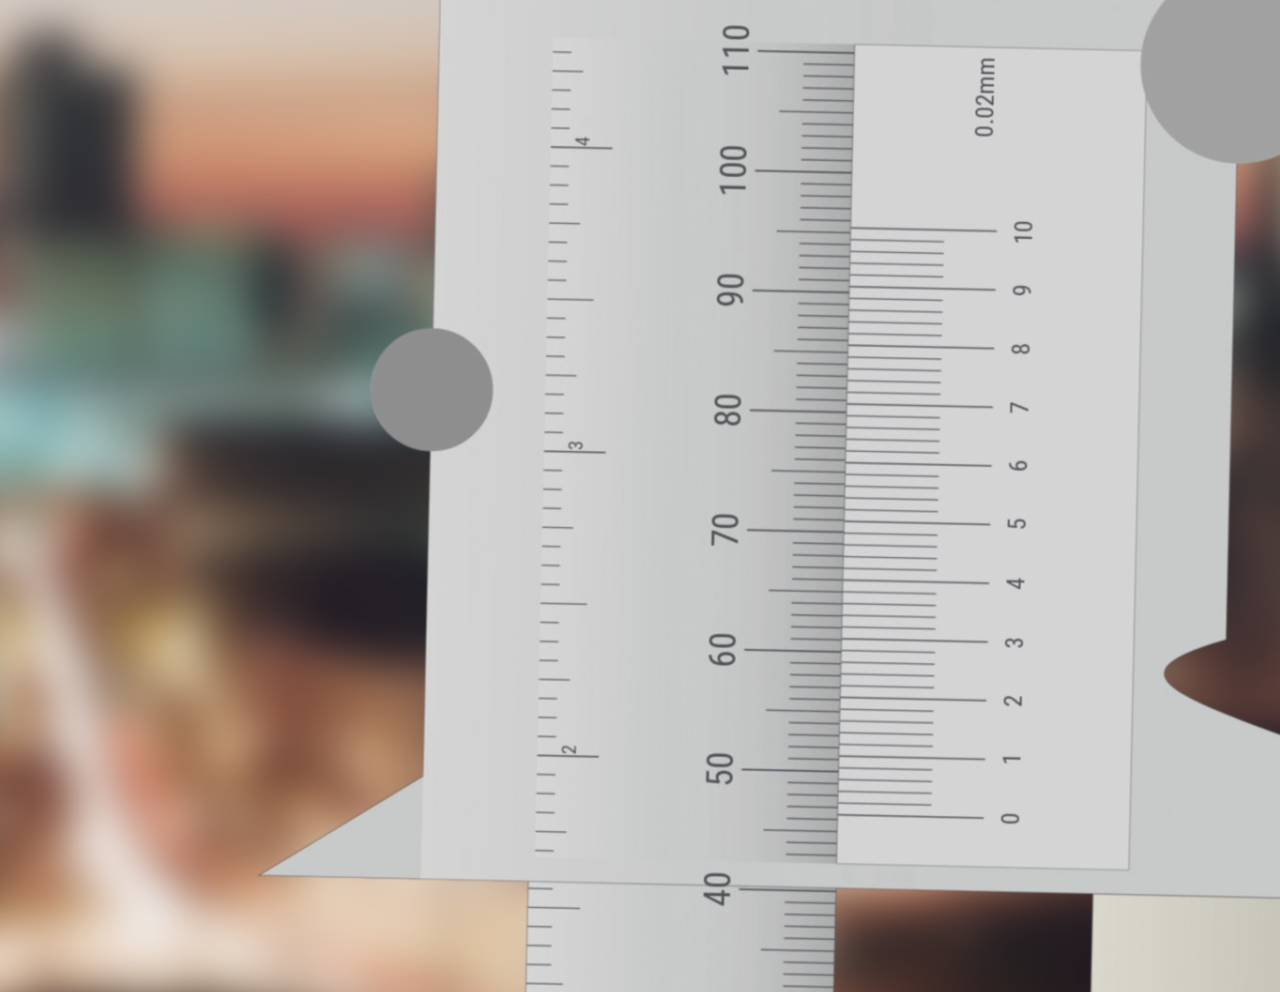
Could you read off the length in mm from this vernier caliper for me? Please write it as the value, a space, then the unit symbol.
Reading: 46.4 mm
